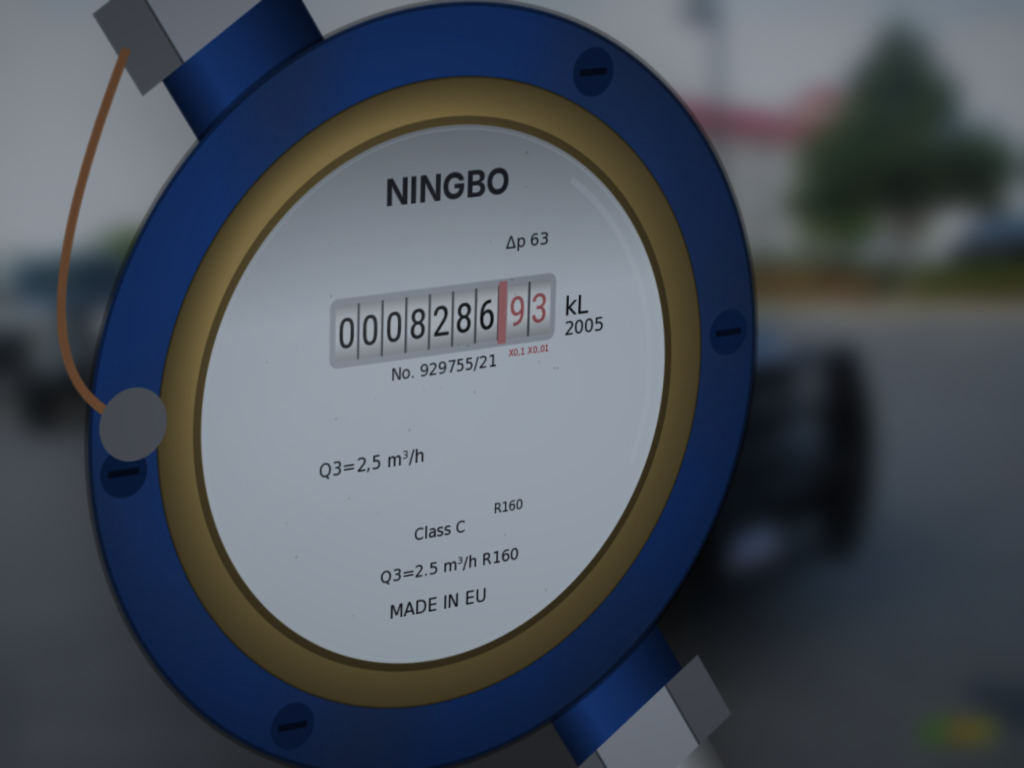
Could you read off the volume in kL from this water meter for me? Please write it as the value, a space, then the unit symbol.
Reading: 8286.93 kL
